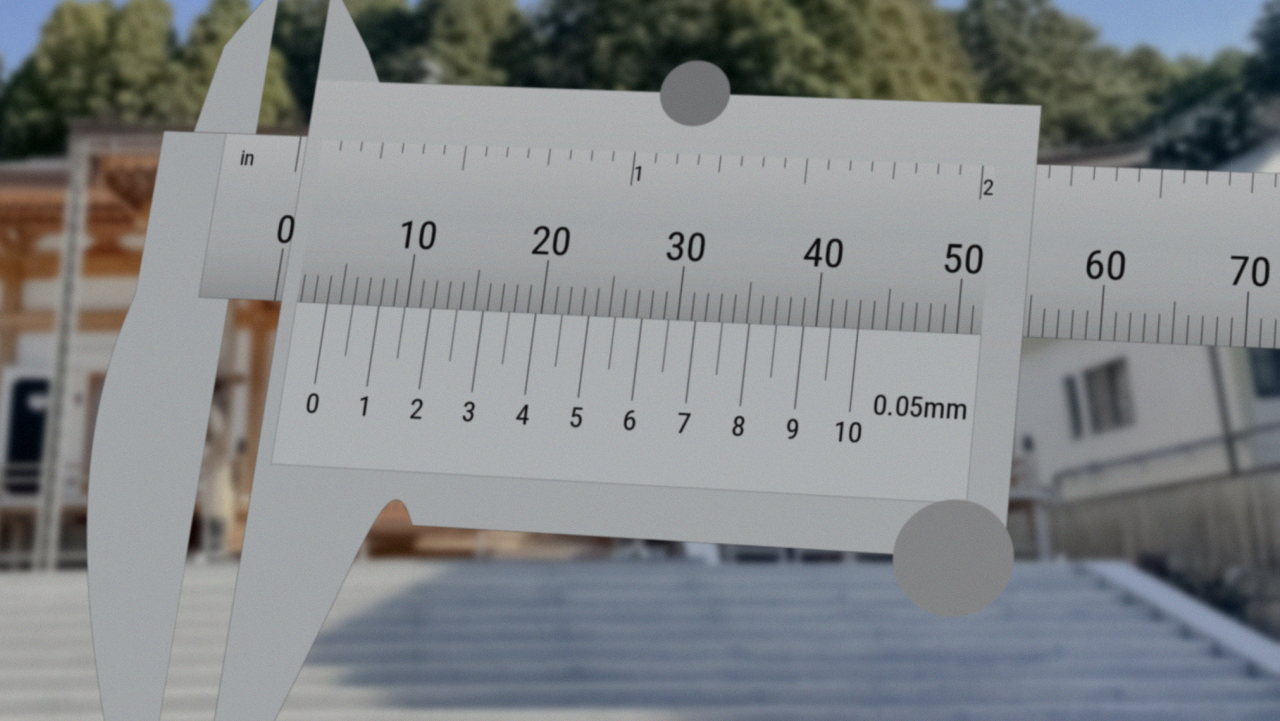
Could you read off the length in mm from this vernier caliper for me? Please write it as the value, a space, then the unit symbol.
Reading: 4.0 mm
